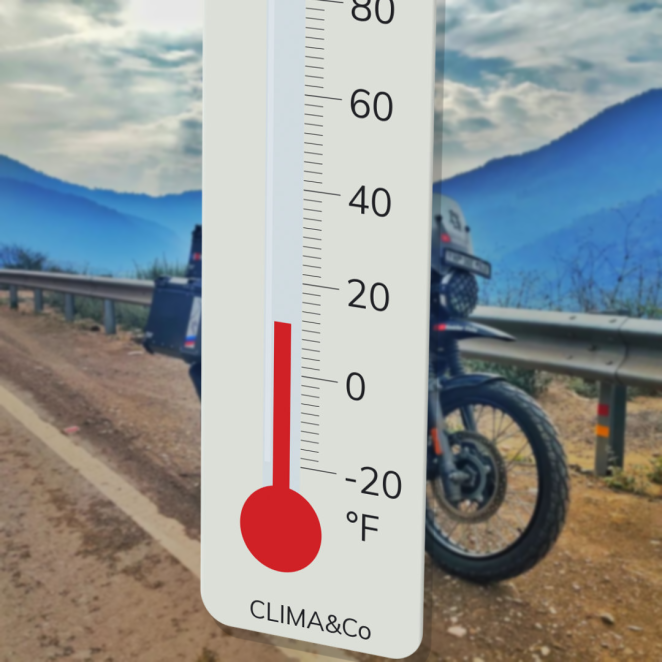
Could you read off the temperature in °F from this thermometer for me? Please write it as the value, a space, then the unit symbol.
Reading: 11 °F
